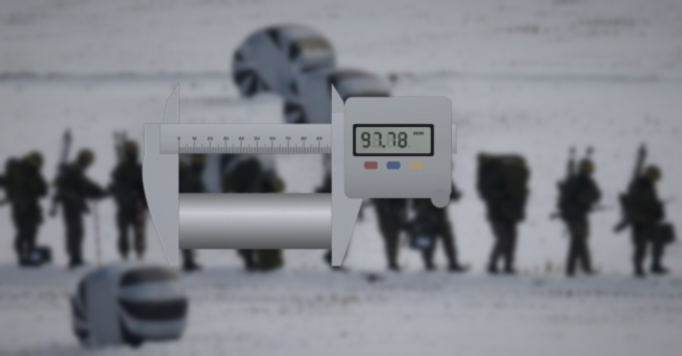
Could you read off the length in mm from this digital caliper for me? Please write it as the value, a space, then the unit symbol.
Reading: 97.78 mm
